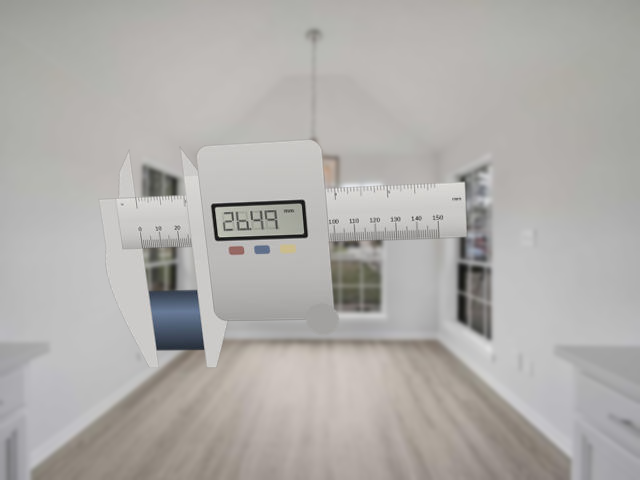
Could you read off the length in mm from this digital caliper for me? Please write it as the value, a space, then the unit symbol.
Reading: 26.49 mm
